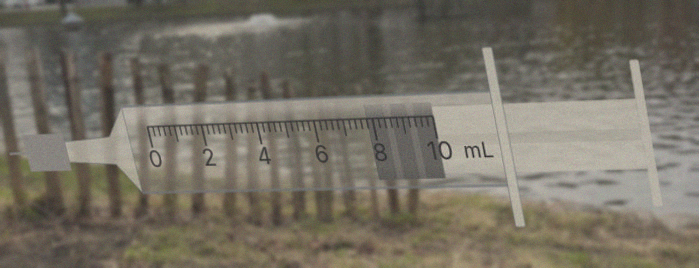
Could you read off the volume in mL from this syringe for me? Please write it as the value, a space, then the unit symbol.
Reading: 7.8 mL
